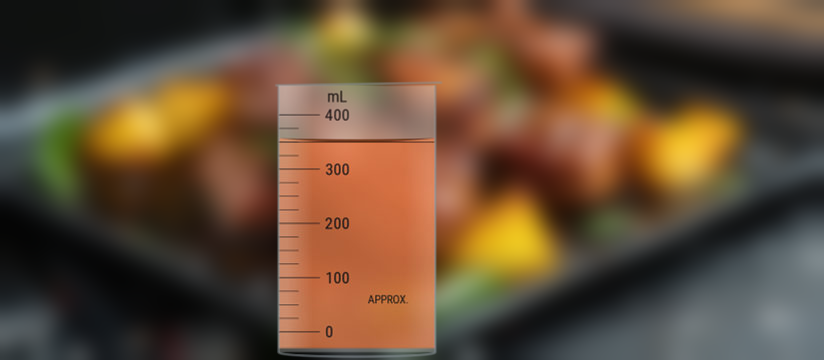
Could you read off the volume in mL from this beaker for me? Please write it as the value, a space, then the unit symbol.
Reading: 350 mL
